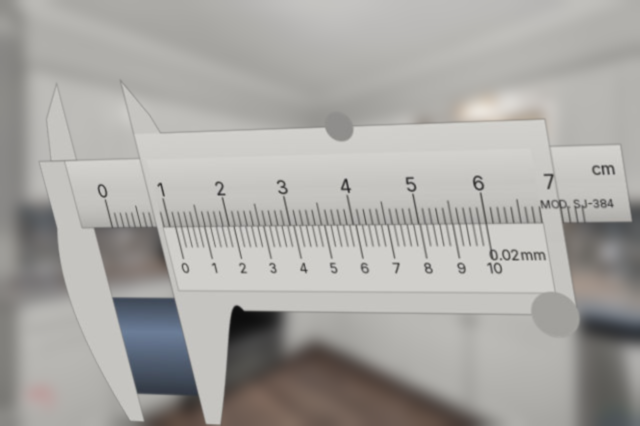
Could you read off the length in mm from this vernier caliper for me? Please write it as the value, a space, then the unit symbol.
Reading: 11.0 mm
